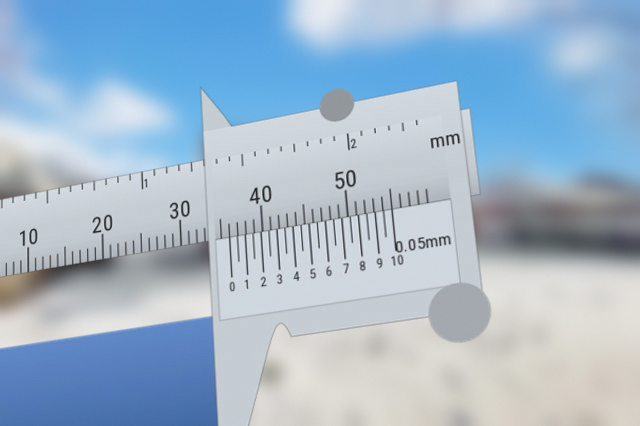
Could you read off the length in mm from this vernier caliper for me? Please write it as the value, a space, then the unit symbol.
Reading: 36.0 mm
